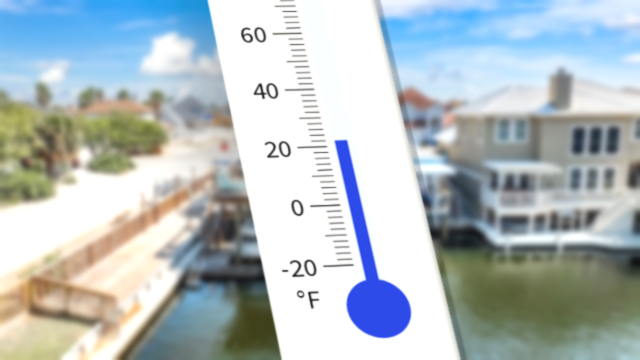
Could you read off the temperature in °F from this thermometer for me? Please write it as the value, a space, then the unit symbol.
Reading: 22 °F
